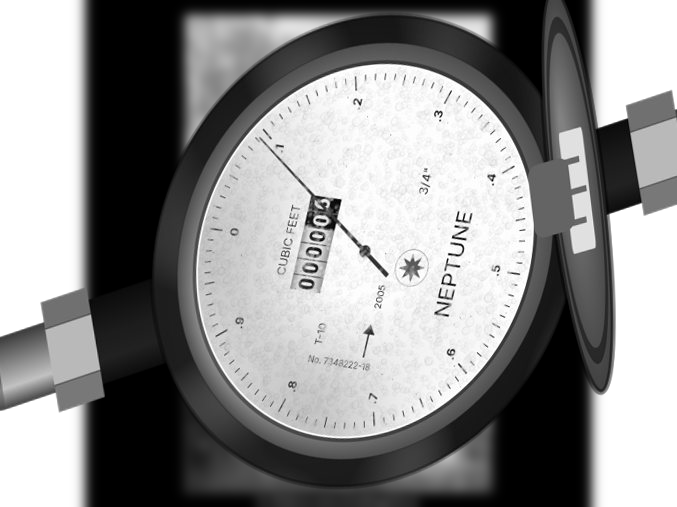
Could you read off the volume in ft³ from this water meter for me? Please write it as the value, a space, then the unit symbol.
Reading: 6.09 ft³
